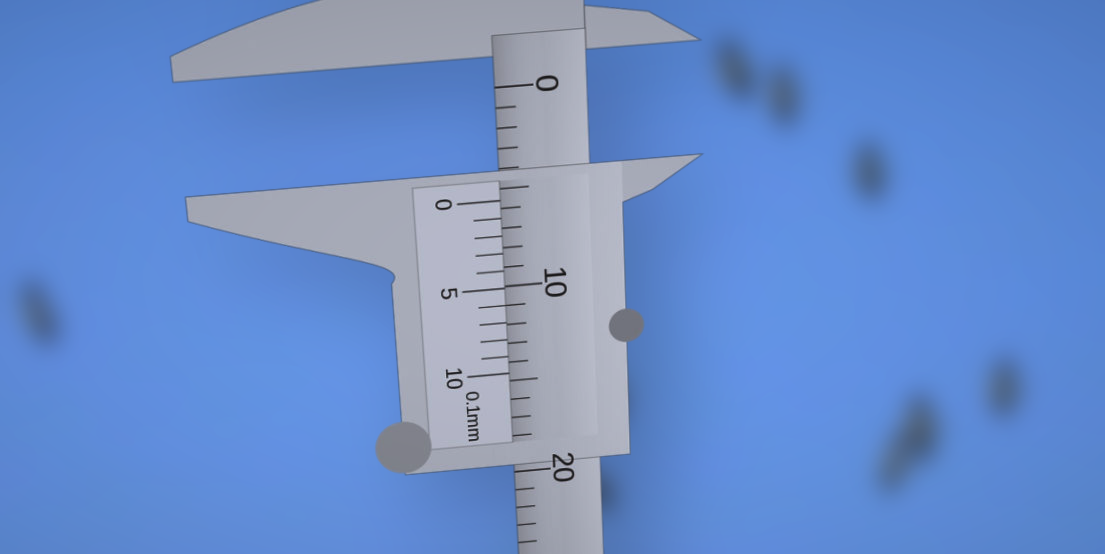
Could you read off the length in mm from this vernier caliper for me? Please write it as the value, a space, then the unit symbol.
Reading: 5.6 mm
